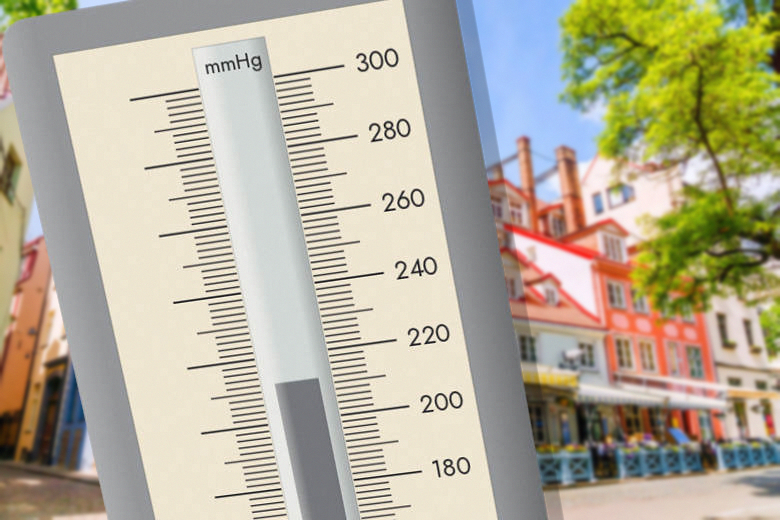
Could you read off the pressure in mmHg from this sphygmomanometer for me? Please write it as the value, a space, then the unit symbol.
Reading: 212 mmHg
